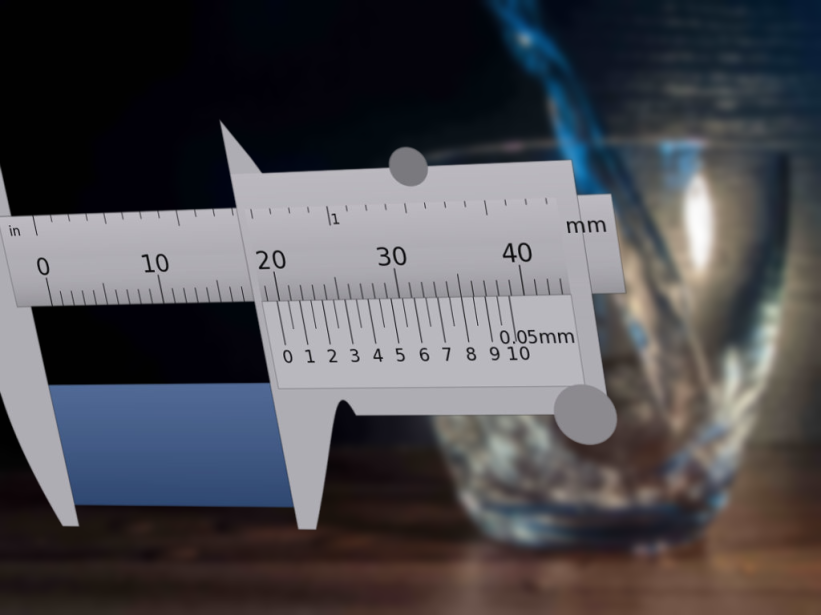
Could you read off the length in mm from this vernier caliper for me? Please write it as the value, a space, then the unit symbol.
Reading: 19.8 mm
